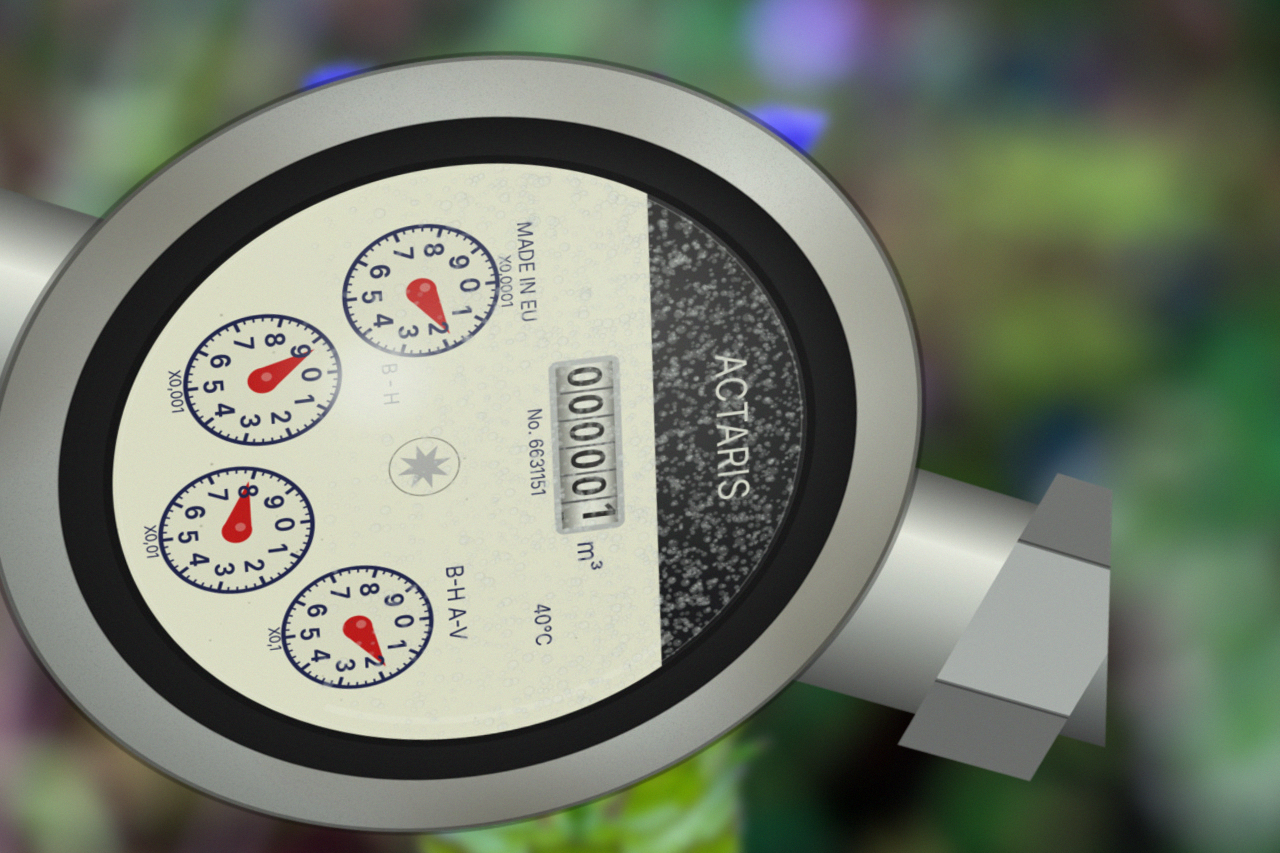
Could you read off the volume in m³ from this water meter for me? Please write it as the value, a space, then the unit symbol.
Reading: 1.1791 m³
